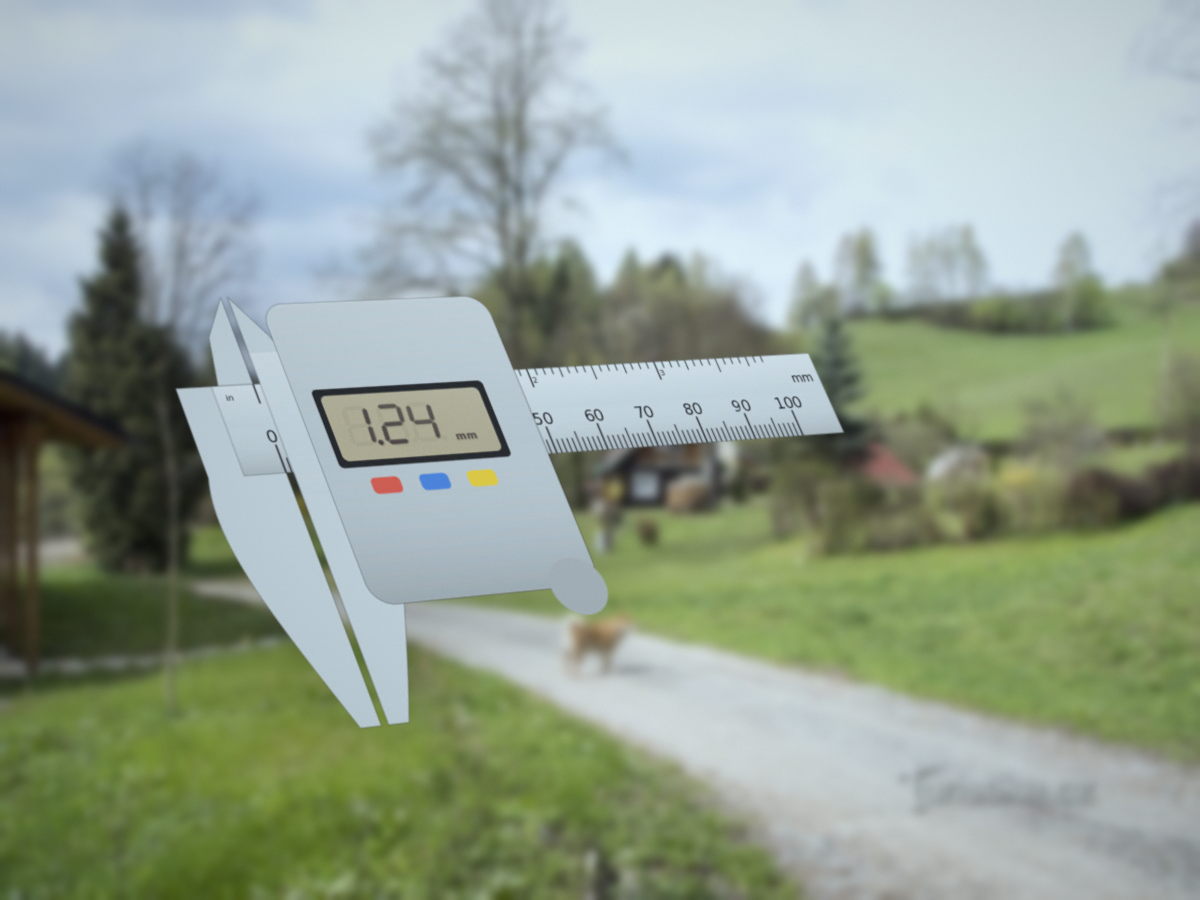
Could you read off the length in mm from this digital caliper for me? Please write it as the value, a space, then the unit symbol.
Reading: 1.24 mm
